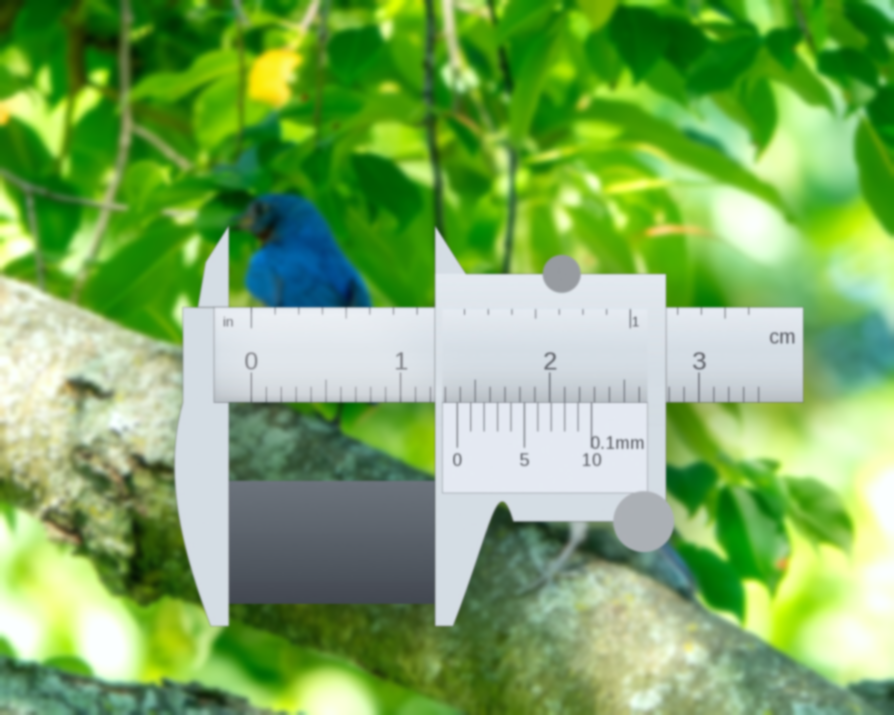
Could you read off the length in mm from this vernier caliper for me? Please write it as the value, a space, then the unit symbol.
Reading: 13.8 mm
